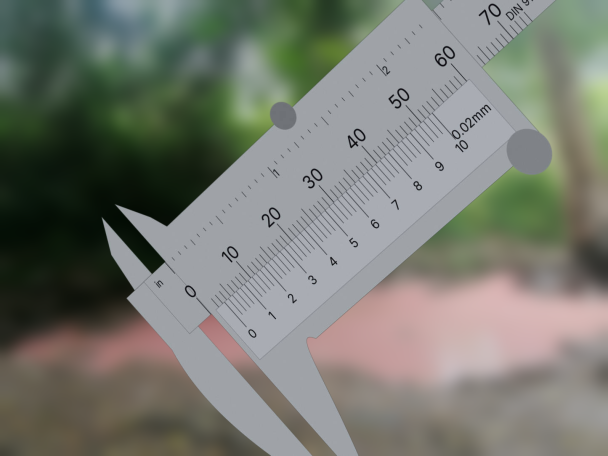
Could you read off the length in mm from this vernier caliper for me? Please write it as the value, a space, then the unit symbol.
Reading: 3.4 mm
